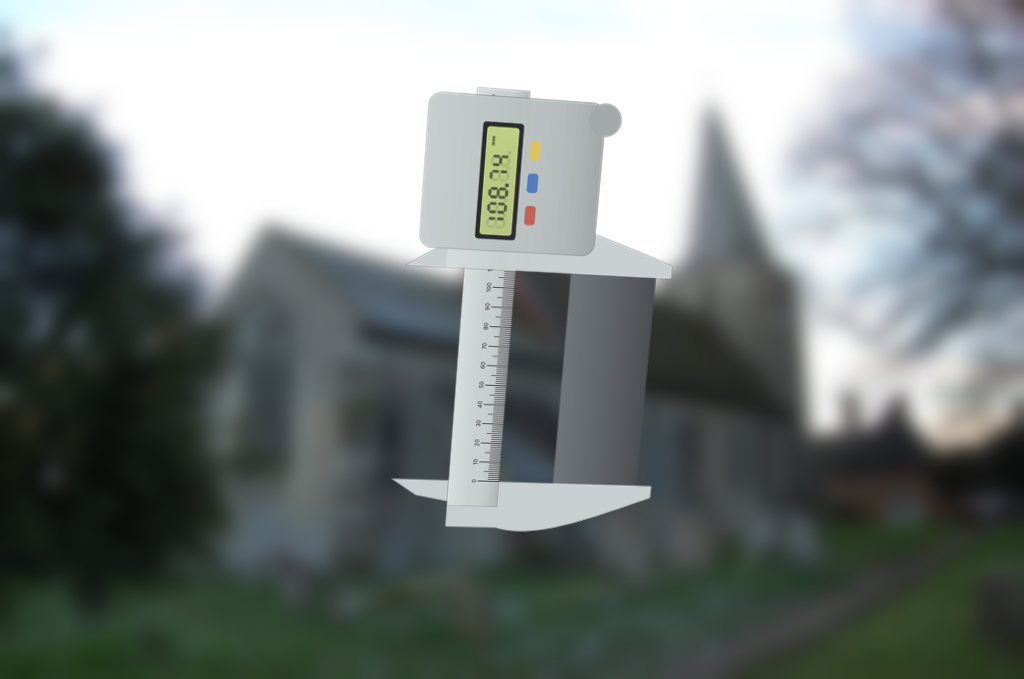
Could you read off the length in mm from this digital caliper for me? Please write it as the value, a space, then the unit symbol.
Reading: 108.74 mm
